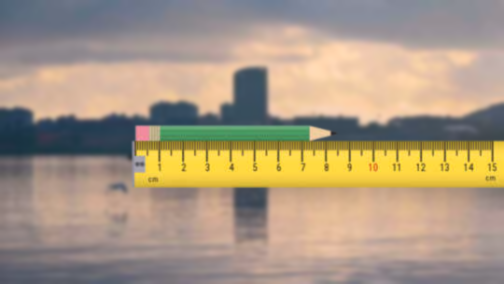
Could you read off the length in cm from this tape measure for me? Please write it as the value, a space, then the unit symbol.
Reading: 8.5 cm
